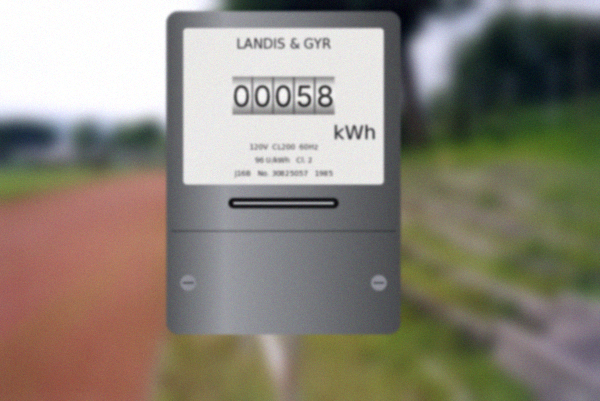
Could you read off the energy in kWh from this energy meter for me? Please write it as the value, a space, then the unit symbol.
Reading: 58 kWh
